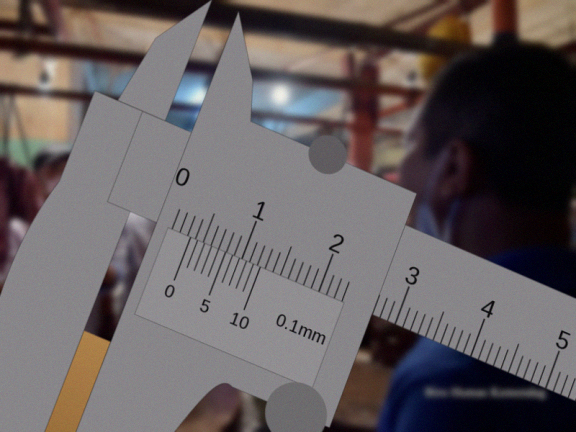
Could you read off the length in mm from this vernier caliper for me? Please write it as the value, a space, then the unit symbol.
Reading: 3.4 mm
